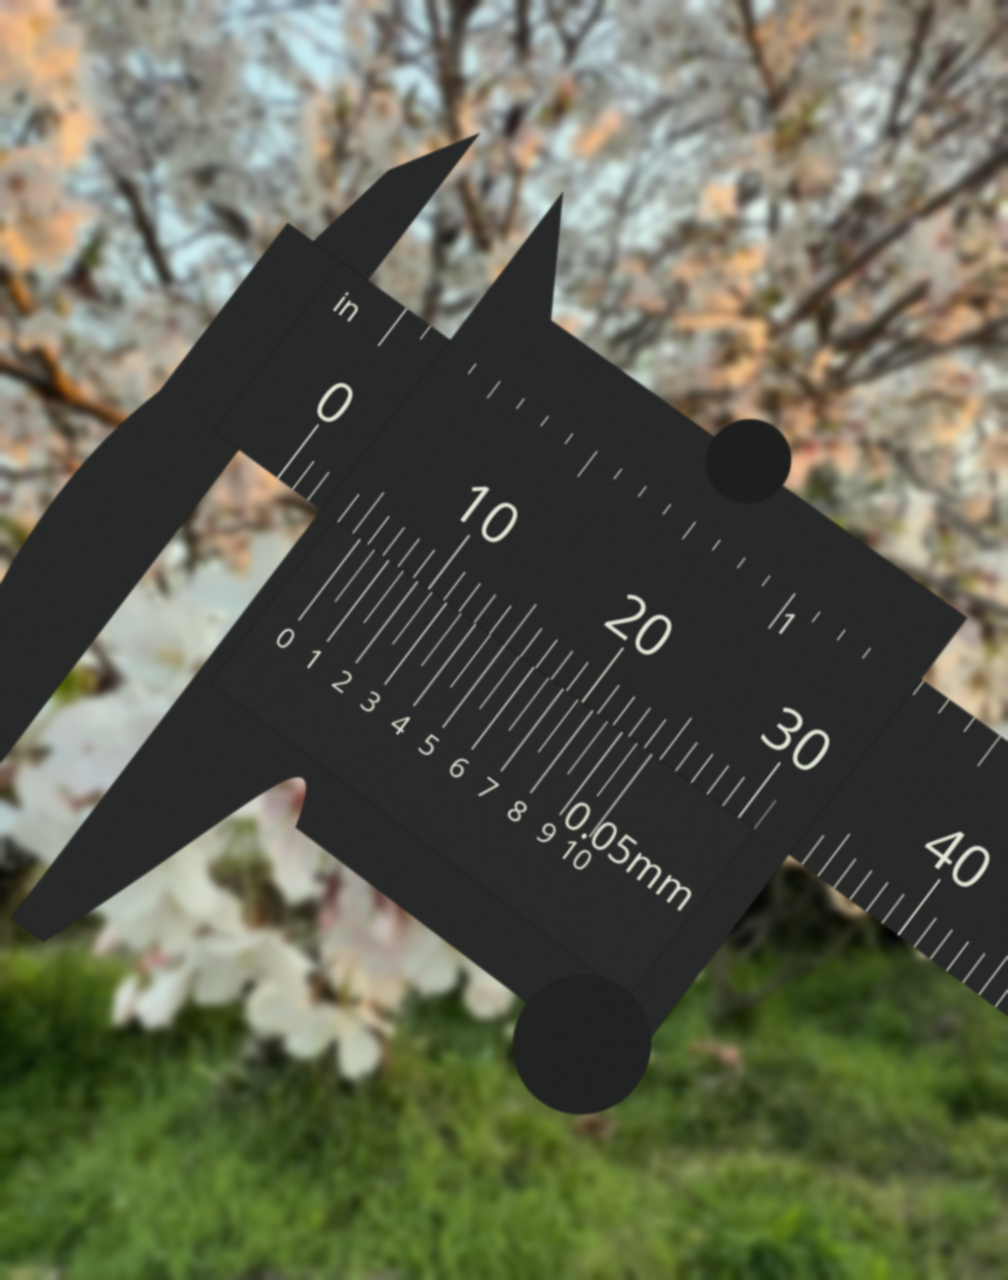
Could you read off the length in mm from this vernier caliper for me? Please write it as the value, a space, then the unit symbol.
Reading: 5.5 mm
